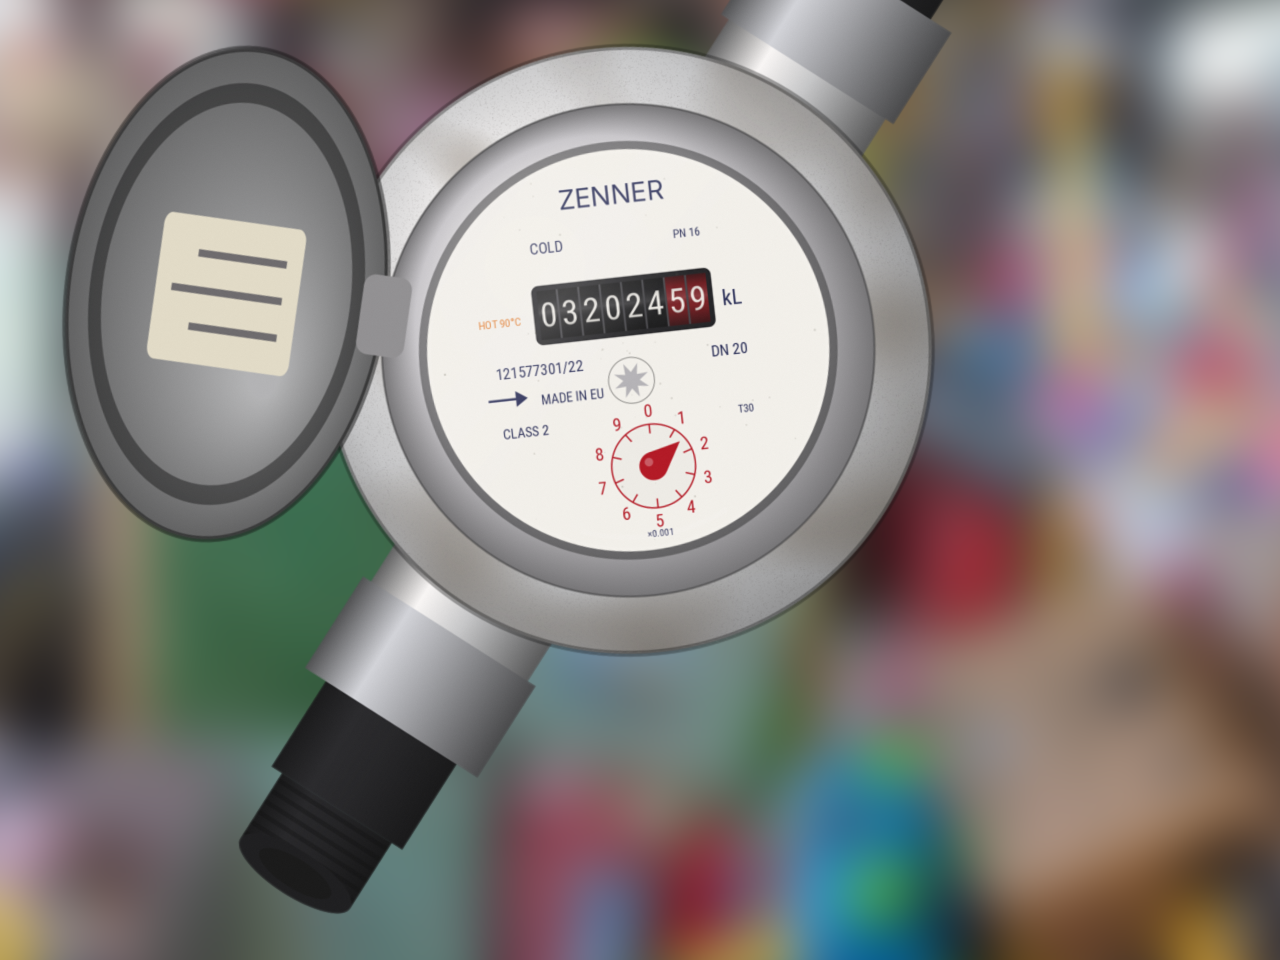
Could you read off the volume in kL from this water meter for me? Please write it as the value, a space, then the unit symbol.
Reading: 32024.591 kL
